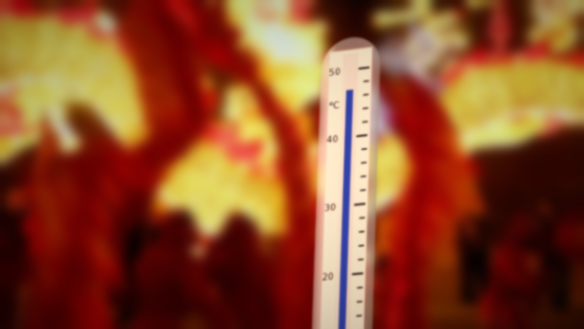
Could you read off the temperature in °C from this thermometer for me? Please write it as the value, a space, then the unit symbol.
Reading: 47 °C
